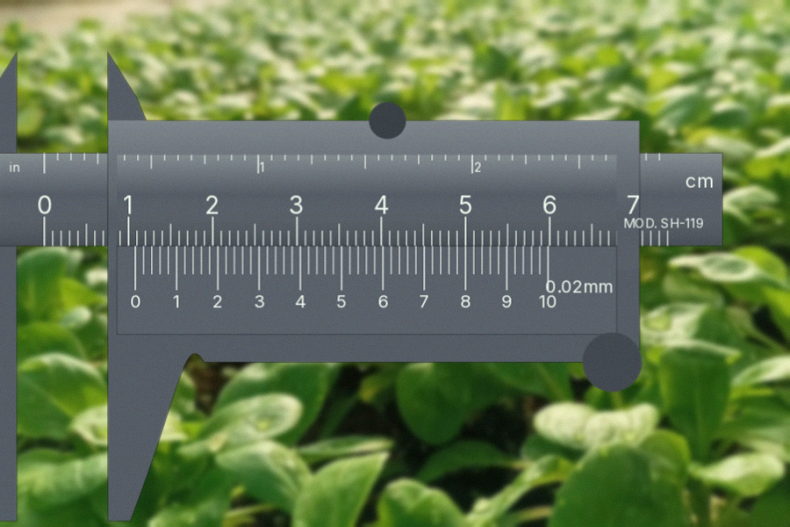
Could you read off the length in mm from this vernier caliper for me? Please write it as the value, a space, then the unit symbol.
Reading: 10.8 mm
